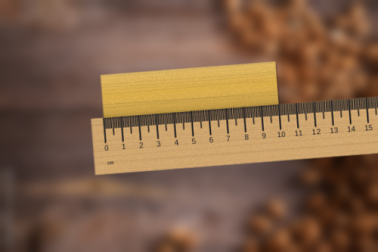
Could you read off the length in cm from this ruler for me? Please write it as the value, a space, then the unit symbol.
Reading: 10 cm
